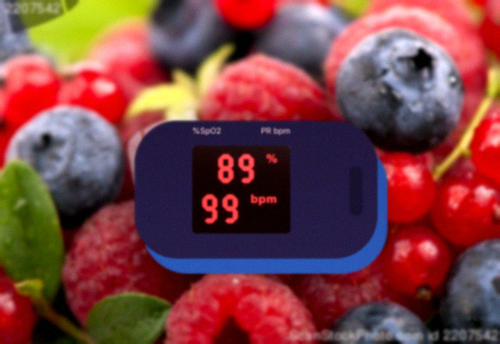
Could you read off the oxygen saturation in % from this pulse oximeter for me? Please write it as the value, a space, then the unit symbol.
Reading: 89 %
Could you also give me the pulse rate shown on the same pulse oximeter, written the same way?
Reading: 99 bpm
